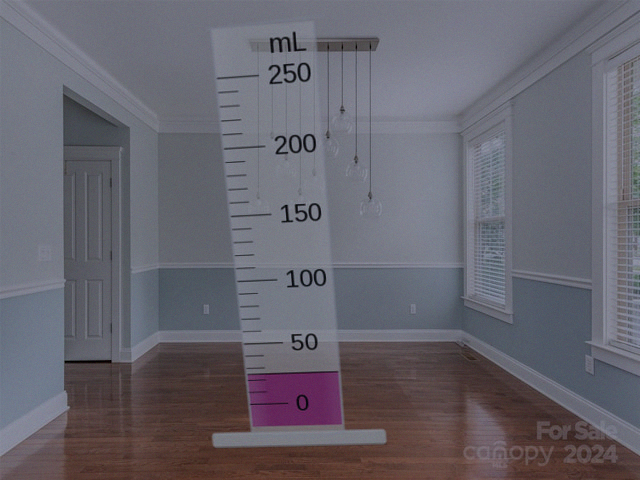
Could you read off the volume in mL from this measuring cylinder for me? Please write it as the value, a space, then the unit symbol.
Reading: 25 mL
